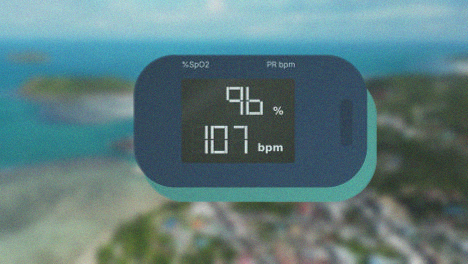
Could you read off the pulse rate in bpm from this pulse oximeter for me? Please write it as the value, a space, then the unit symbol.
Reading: 107 bpm
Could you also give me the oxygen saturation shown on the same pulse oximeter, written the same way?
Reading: 96 %
